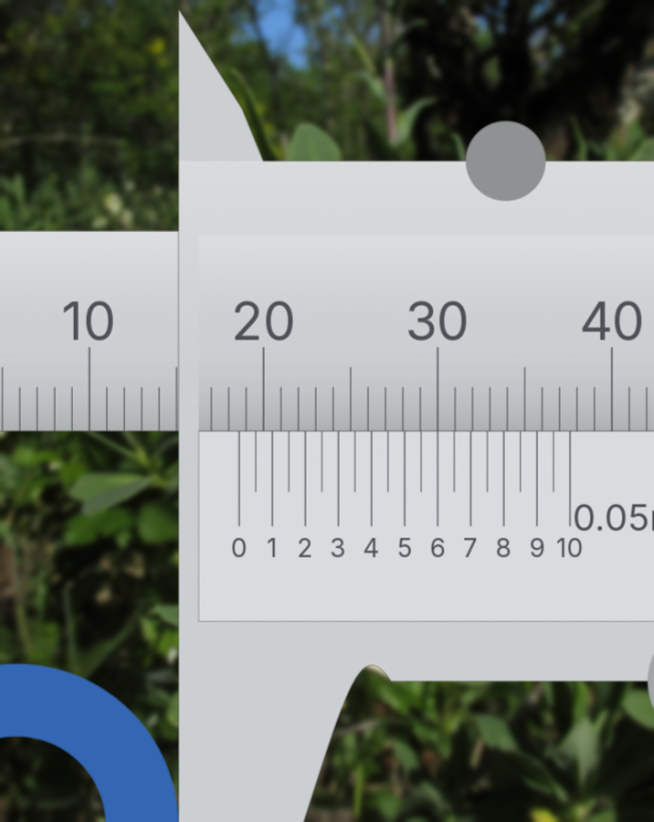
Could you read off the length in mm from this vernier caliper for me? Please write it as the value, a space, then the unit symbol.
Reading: 18.6 mm
